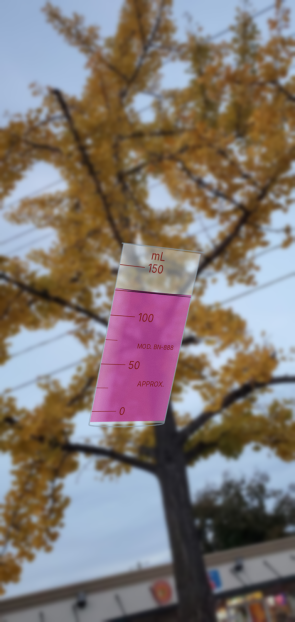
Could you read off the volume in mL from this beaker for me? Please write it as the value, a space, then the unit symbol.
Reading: 125 mL
